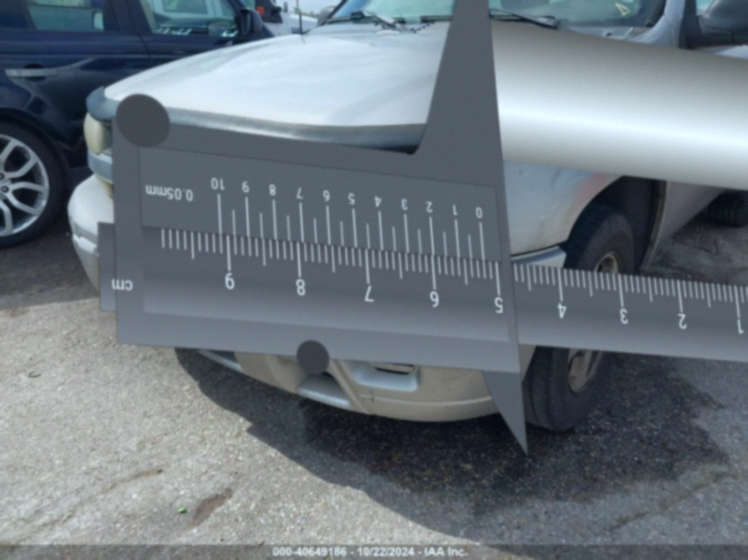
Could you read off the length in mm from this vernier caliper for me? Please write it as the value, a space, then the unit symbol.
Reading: 52.0 mm
